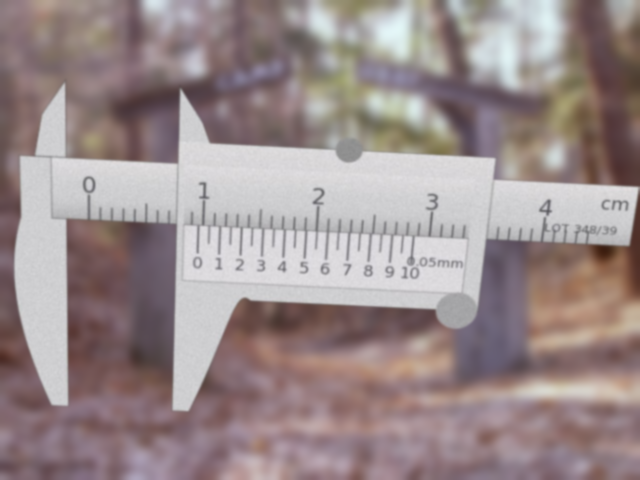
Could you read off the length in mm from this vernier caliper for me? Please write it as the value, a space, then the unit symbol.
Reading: 9.6 mm
